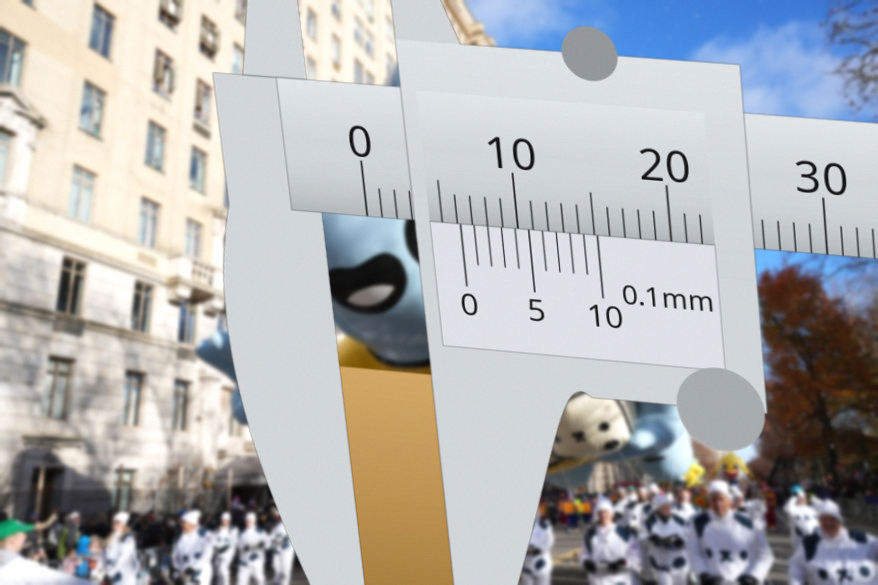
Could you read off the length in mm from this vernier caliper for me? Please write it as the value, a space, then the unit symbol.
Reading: 6.2 mm
